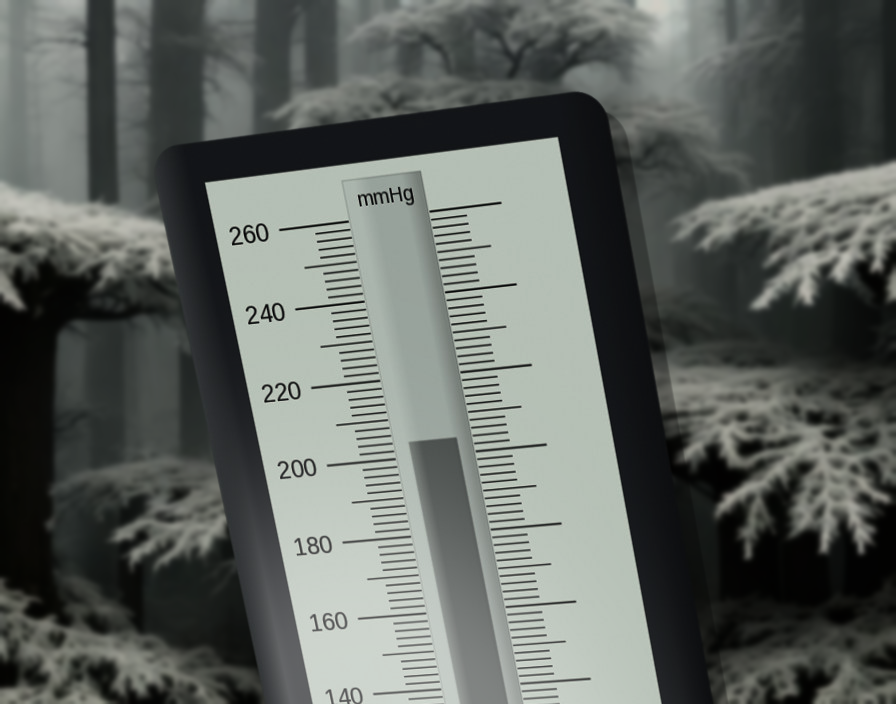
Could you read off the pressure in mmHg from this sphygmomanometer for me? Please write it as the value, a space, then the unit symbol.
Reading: 204 mmHg
